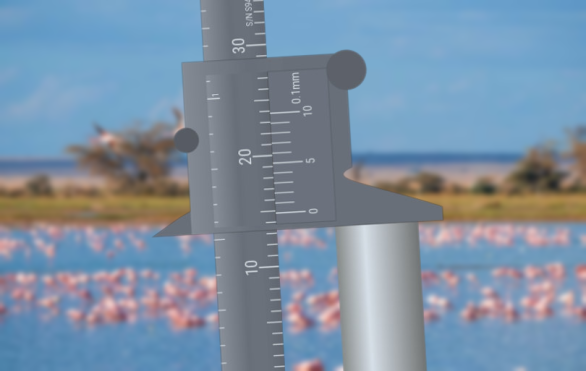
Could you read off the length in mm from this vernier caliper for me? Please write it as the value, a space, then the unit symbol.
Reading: 14.8 mm
